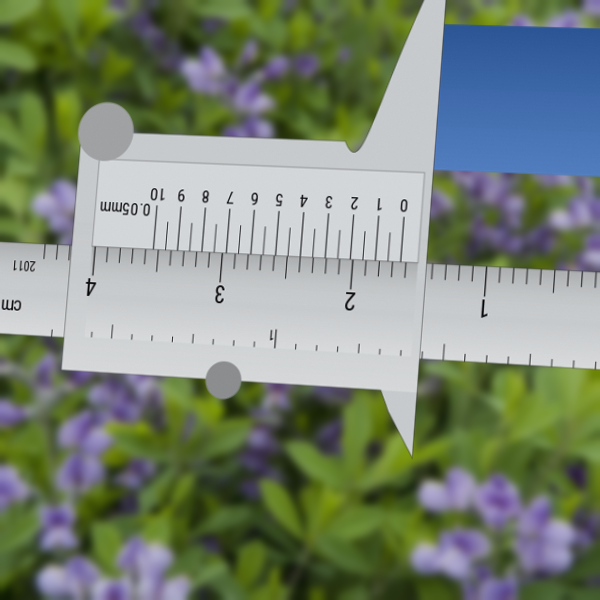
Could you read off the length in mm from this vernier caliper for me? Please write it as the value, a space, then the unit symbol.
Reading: 16.4 mm
